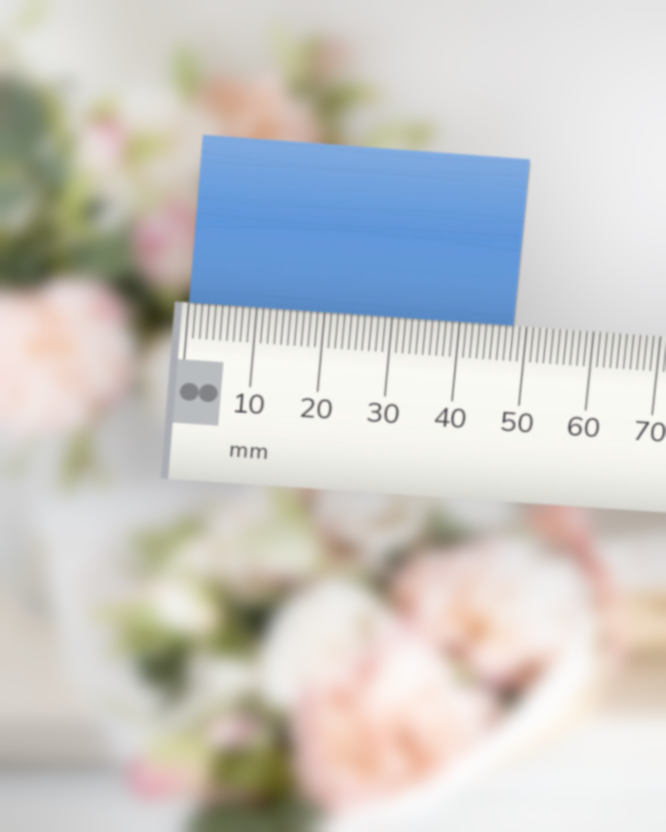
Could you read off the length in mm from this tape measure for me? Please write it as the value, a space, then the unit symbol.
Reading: 48 mm
